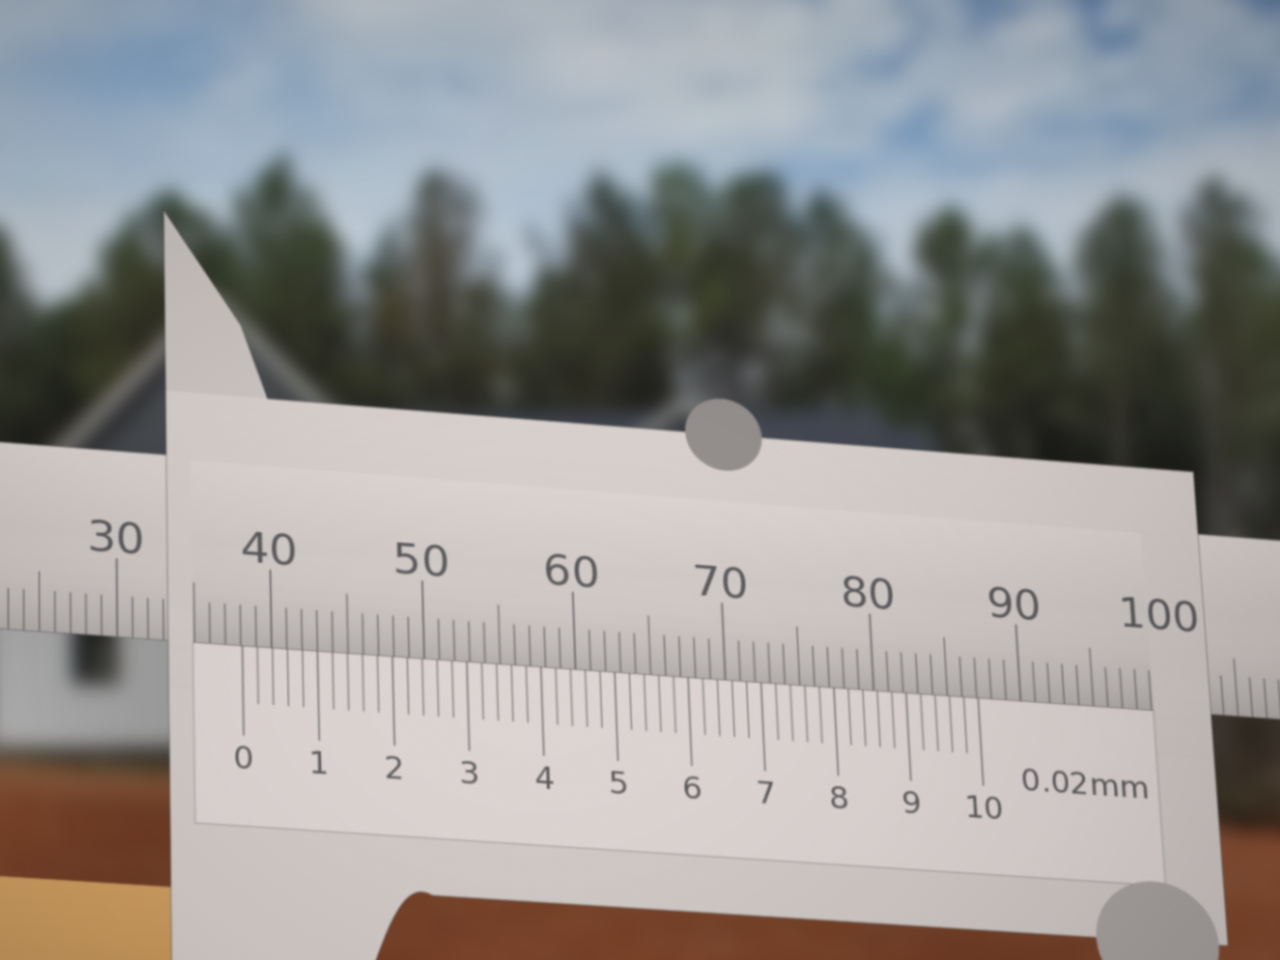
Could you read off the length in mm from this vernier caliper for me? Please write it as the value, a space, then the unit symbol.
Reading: 38.1 mm
